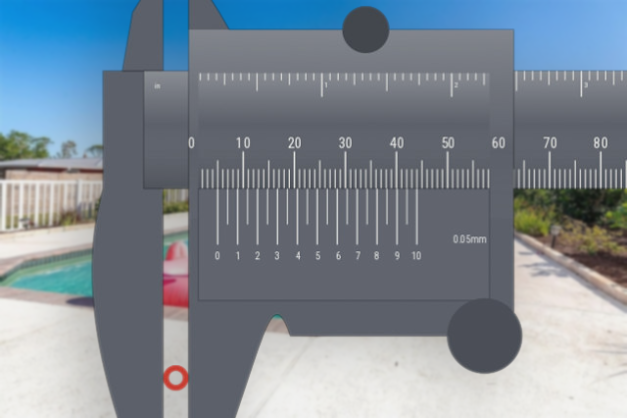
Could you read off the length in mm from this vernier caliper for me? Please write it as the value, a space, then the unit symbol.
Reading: 5.0 mm
